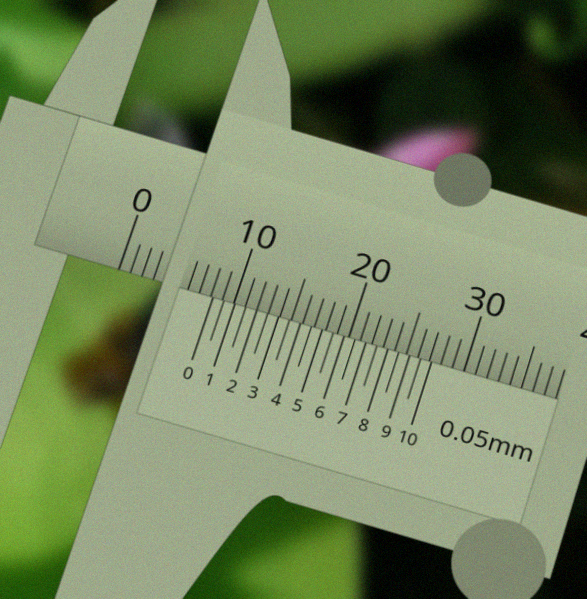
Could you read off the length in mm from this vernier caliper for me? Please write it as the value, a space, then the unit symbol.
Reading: 8.2 mm
